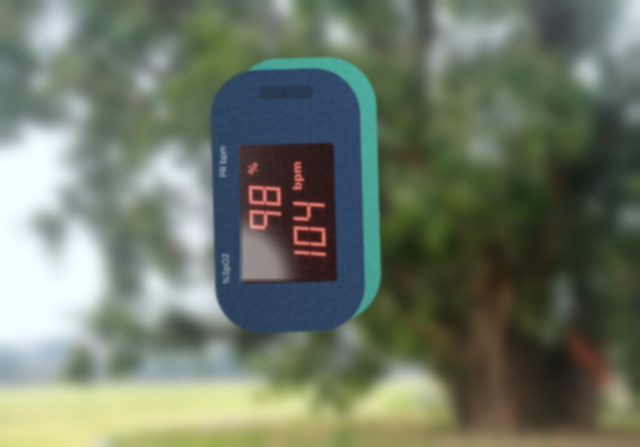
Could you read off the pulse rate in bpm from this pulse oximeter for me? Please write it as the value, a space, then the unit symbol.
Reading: 104 bpm
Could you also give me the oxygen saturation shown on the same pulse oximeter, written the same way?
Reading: 98 %
